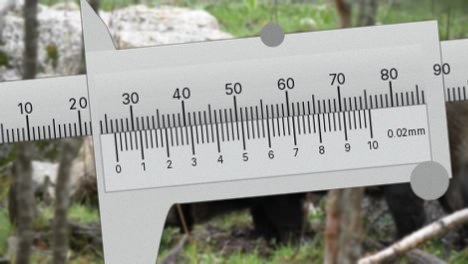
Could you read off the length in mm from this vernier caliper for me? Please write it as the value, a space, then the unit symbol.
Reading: 26.5 mm
